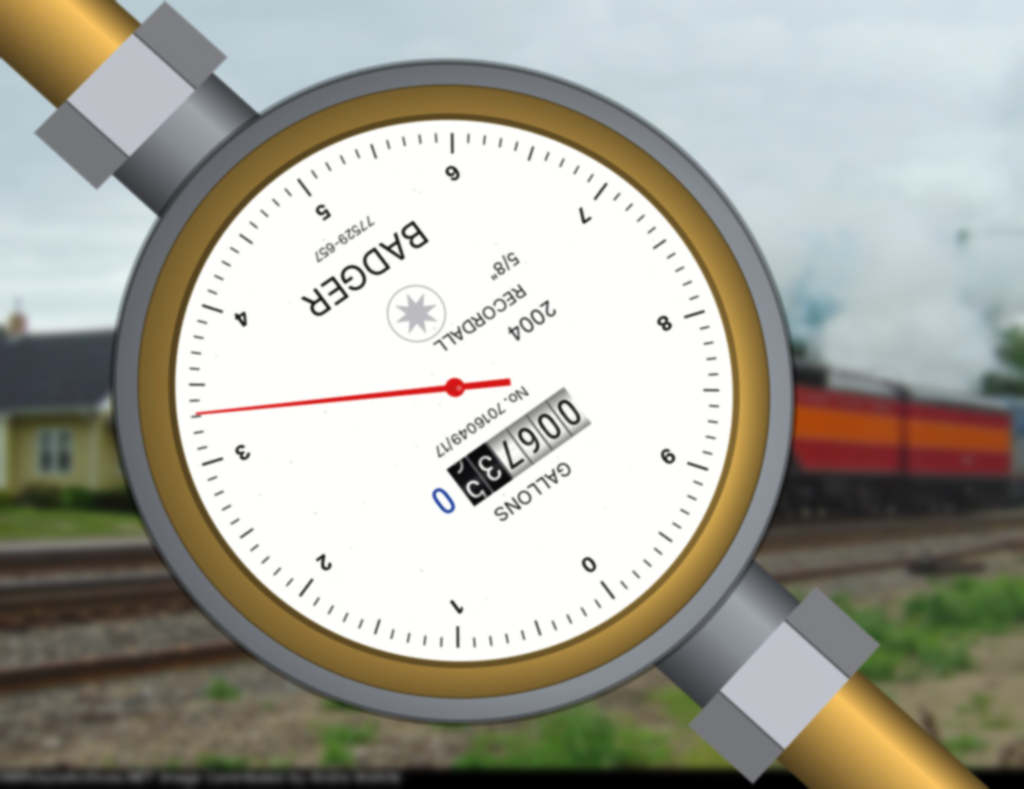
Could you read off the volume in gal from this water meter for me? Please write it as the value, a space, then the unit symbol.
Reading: 67353.3 gal
